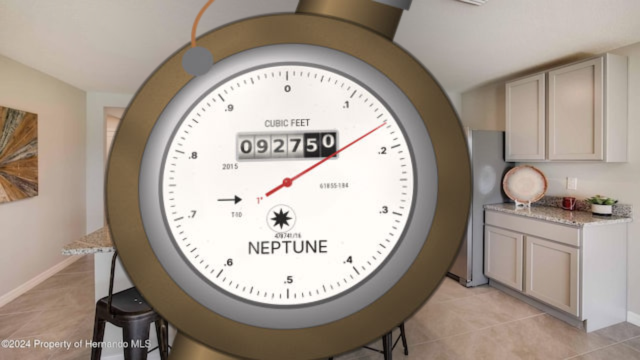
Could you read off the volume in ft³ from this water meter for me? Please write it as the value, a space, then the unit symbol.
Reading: 92750.16 ft³
